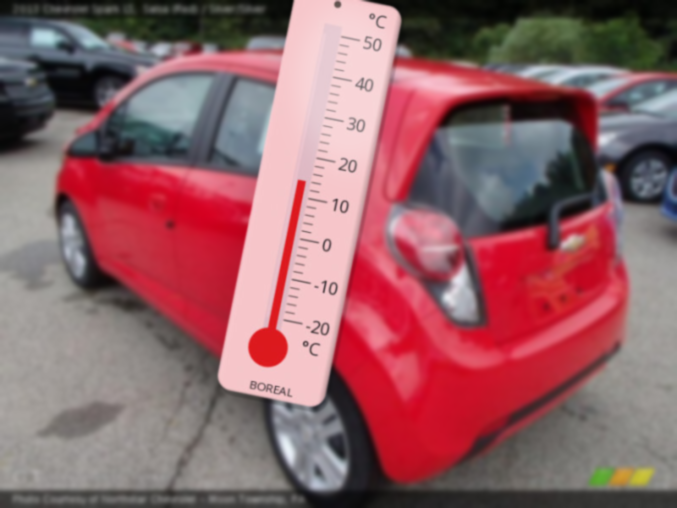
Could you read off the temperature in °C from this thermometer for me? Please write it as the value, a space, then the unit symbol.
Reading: 14 °C
